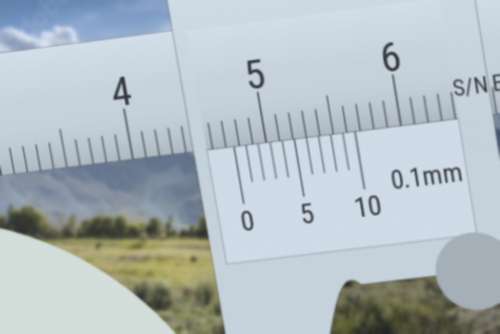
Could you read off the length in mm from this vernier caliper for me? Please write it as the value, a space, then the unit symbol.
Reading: 47.6 mm
